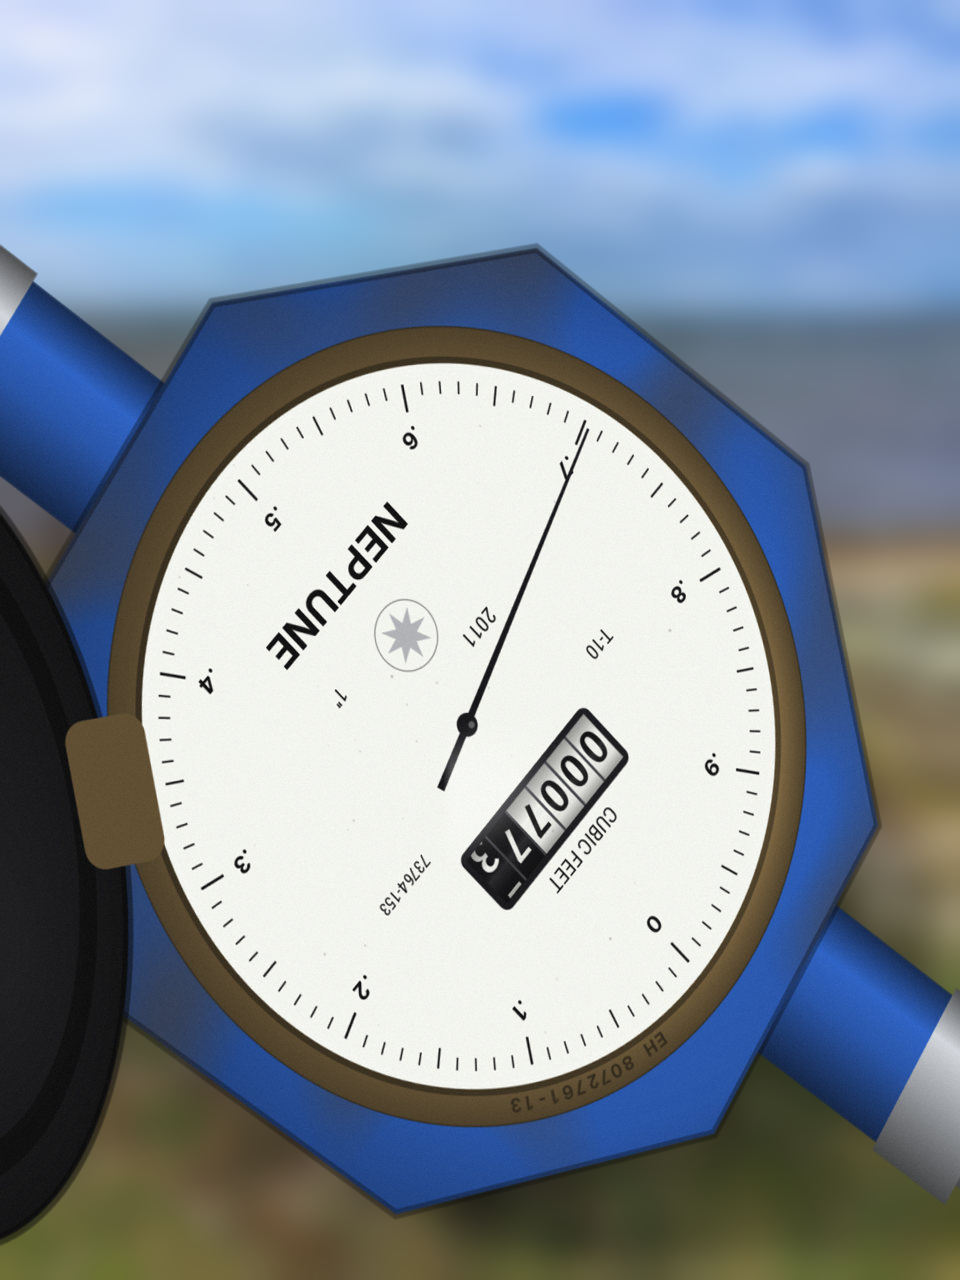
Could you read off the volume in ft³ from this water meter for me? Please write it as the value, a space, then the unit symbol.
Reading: 772.70 ft³
